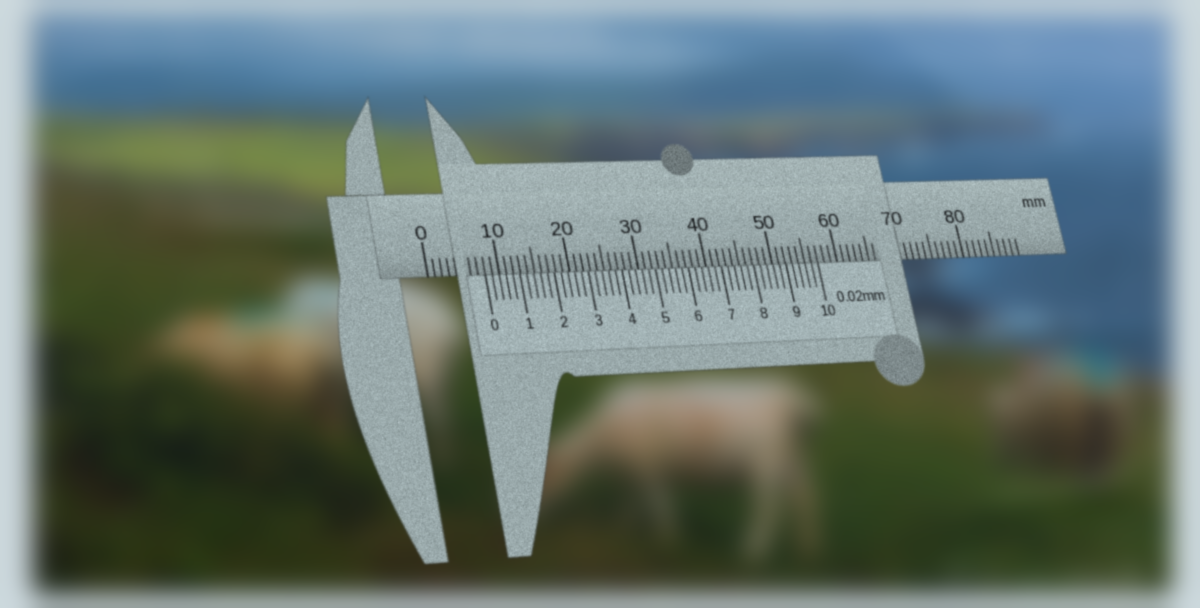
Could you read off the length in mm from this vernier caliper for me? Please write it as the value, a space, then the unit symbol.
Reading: 8.0 mm
